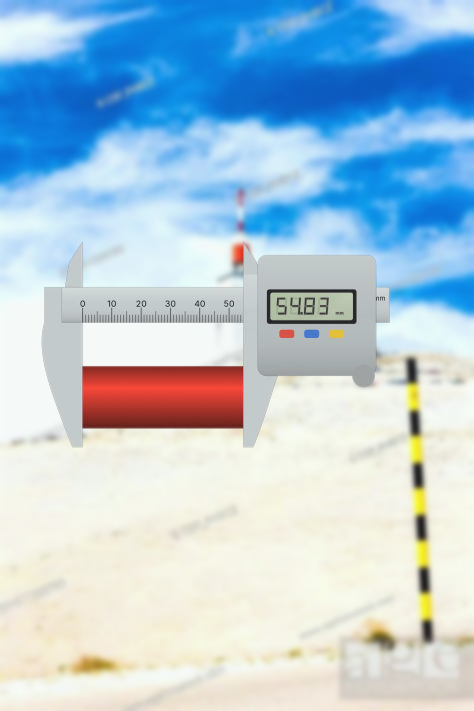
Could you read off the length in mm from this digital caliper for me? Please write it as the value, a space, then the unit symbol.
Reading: 54.83 mm
